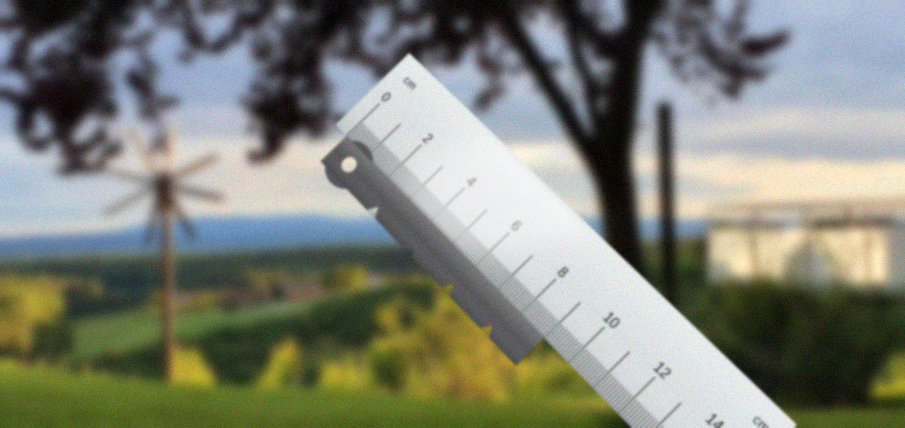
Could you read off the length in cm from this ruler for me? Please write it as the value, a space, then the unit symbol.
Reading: 9 cm
